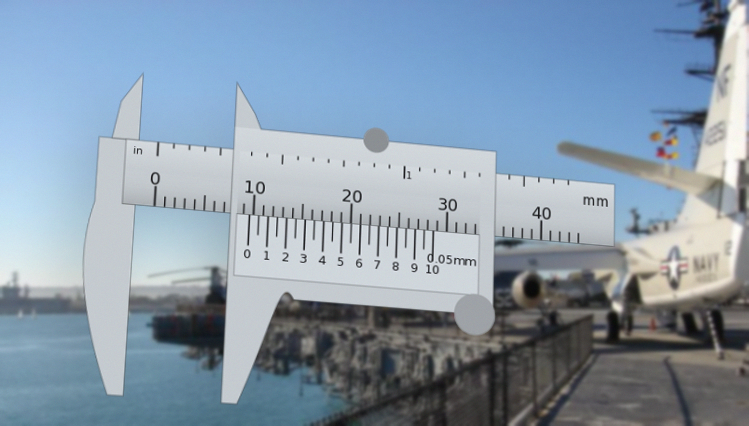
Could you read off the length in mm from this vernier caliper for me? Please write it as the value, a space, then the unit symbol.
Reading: 9.6 mm
